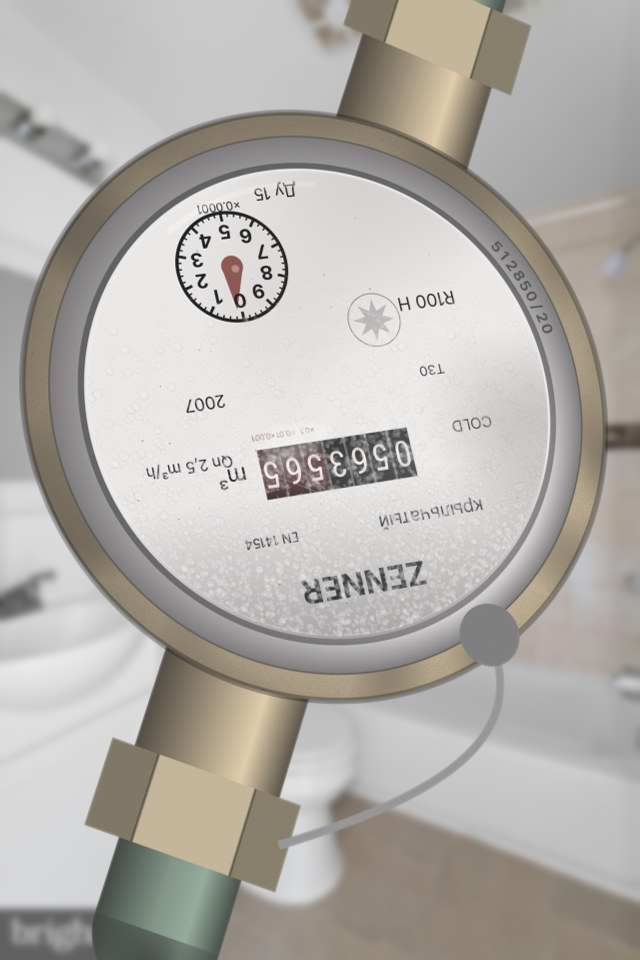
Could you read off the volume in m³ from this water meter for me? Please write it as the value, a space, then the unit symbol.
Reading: 563.5650 m³
